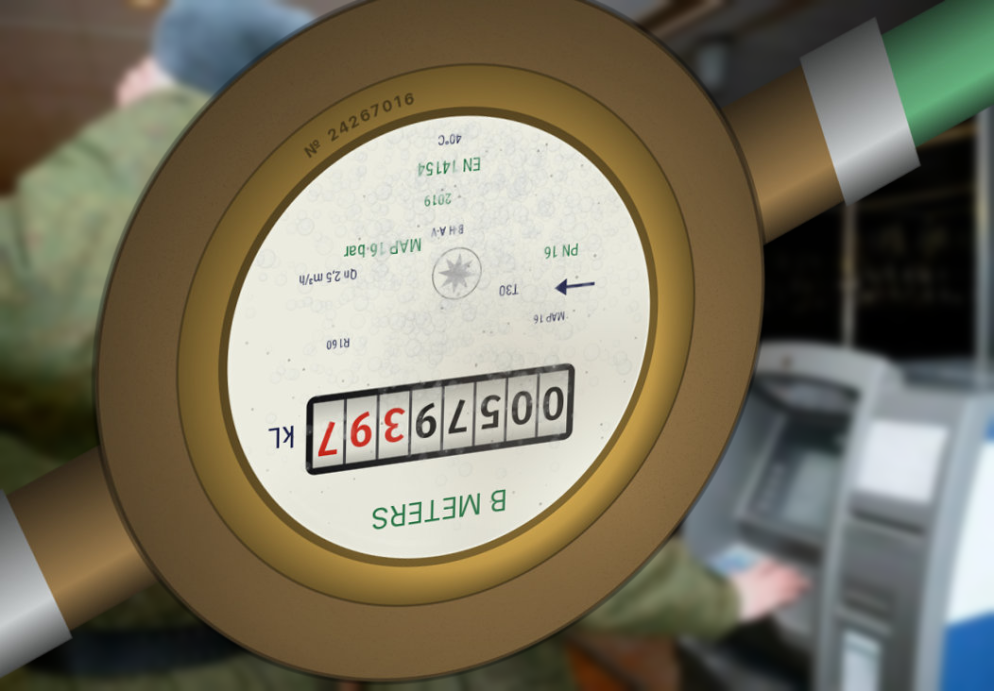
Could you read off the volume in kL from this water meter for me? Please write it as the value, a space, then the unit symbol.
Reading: 579.397 kL
